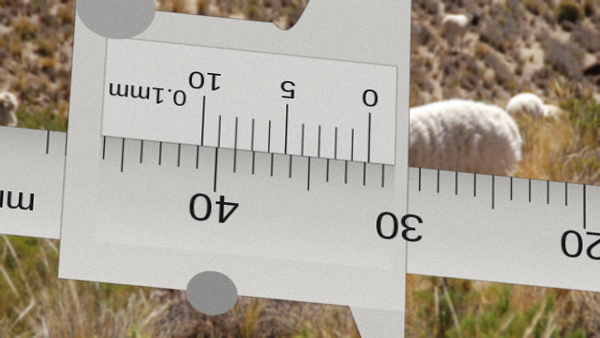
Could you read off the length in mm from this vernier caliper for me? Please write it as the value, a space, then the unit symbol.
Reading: 31.8 mm
